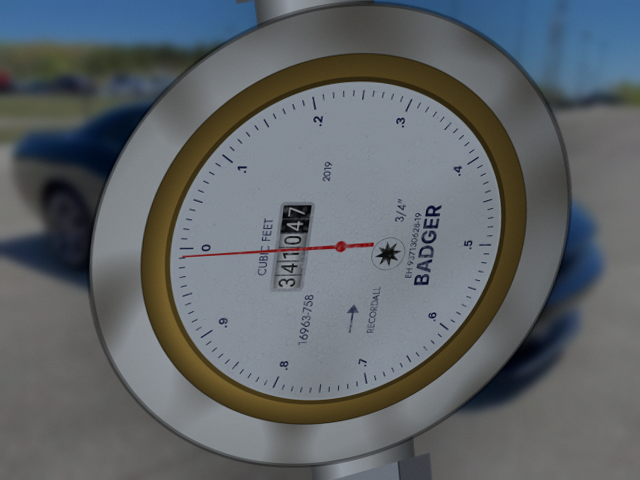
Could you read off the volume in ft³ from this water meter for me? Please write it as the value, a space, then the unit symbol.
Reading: 341046.99 ft³
